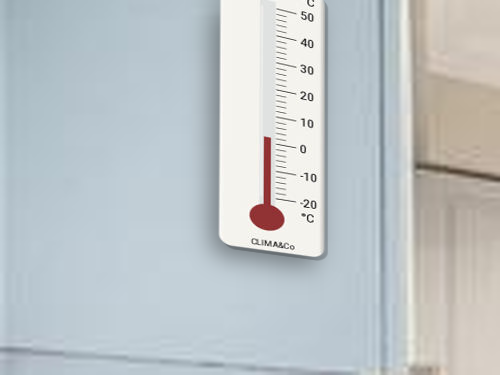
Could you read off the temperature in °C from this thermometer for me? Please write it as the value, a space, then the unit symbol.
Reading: 2 °C
